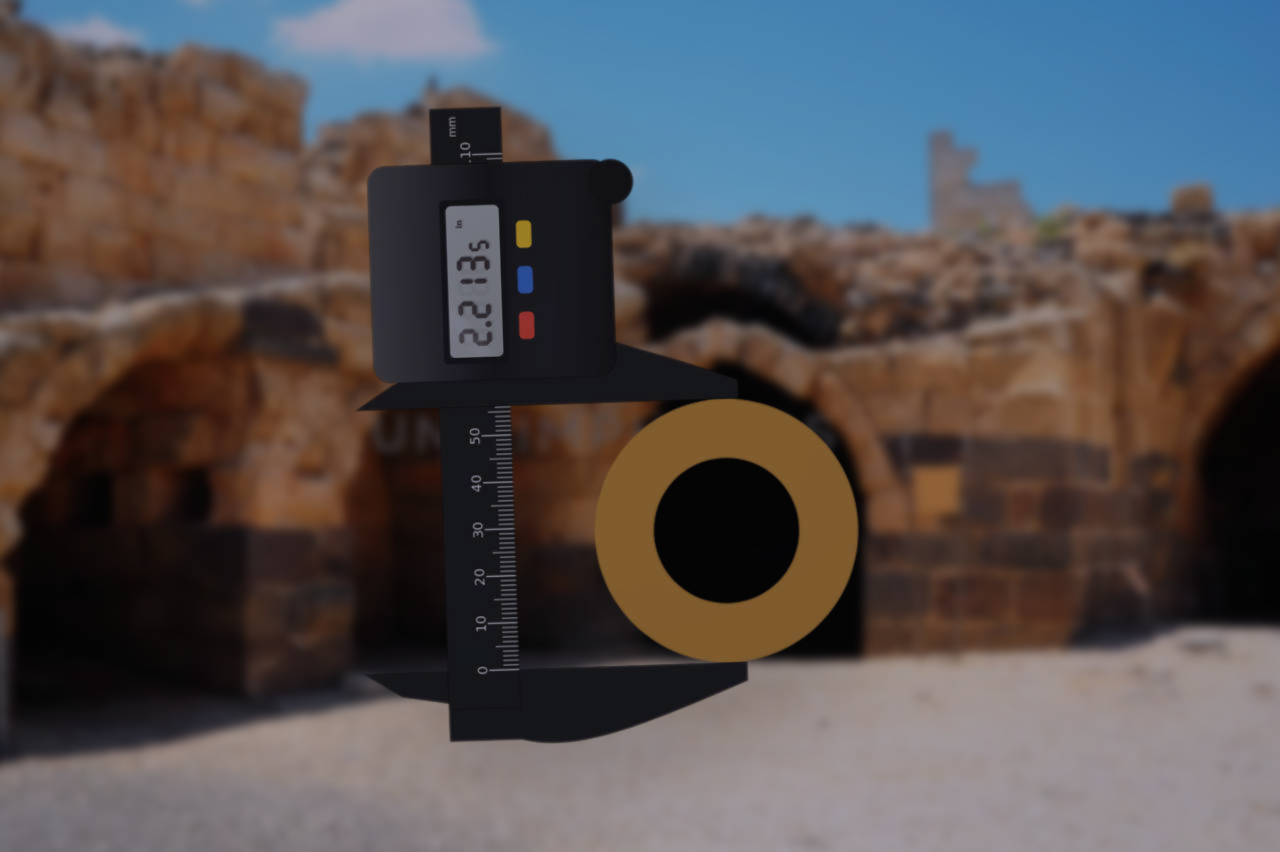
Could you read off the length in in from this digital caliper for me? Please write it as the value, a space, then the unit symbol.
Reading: 2.2135 in
